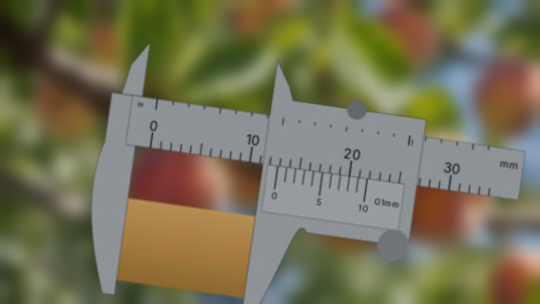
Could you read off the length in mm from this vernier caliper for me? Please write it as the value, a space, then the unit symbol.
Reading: 12.8 mm
